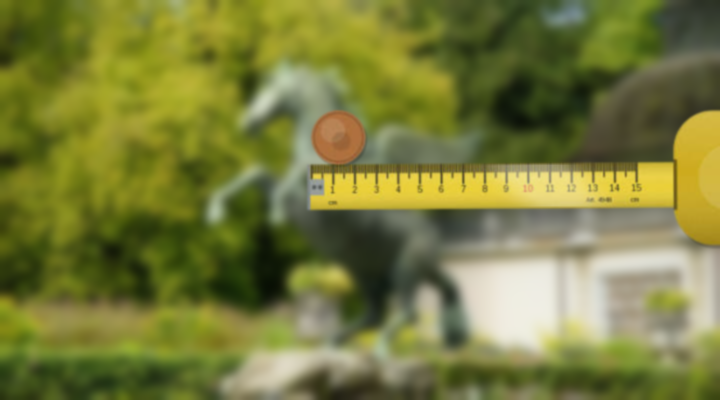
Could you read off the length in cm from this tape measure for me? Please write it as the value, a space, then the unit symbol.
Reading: 2.5 cm
